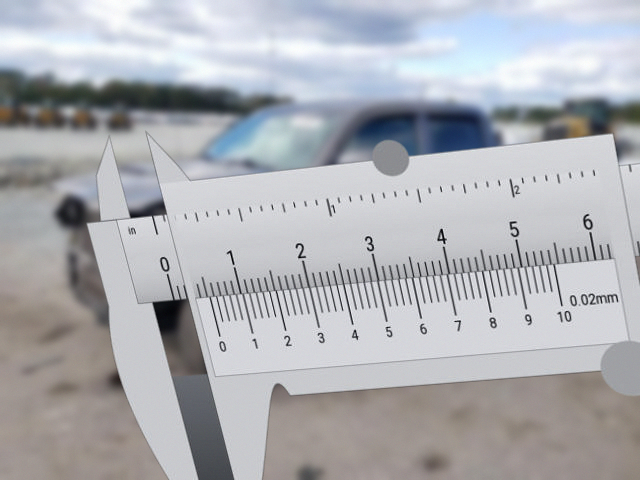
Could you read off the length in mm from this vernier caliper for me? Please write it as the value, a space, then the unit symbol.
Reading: 5.4 mm
